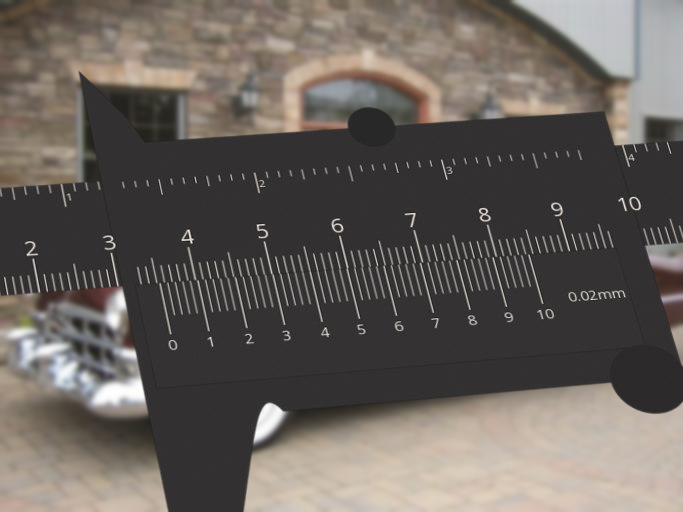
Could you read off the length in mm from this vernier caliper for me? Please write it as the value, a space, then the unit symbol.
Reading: 35.4 mm
